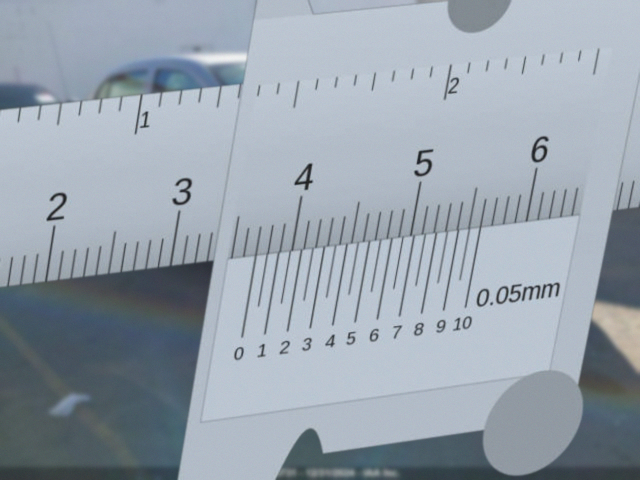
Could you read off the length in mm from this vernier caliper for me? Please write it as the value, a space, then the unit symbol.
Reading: 37.0 mm
